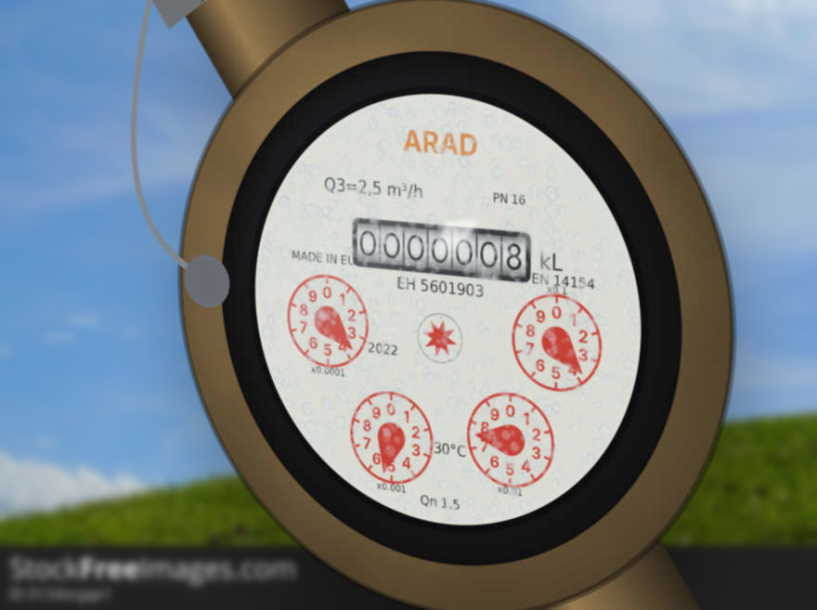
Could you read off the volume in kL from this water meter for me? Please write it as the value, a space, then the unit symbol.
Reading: 8.3753 kL
